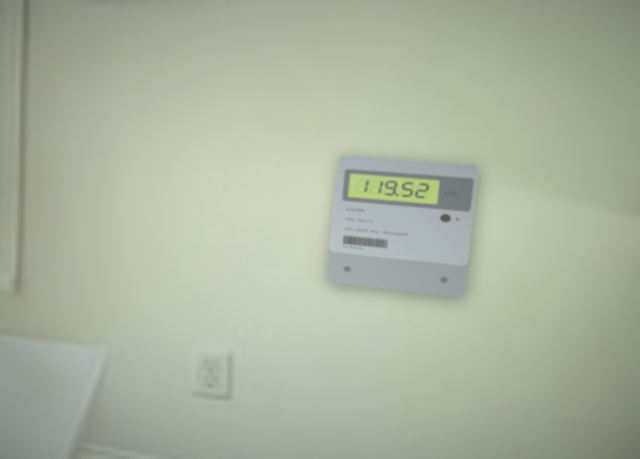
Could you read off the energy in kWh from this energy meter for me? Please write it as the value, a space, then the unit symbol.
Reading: 119.52 kWh
